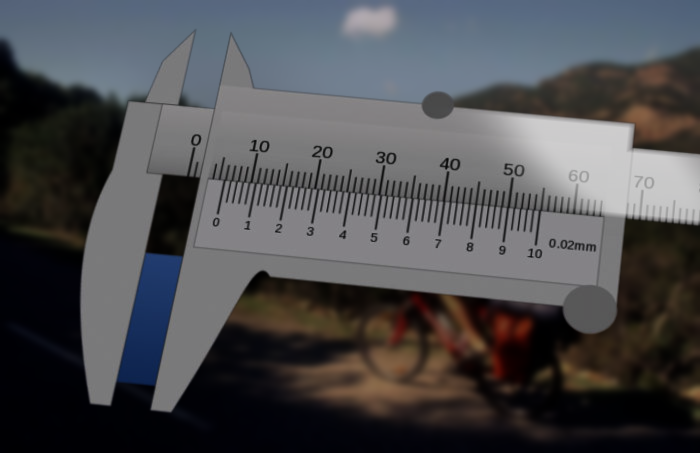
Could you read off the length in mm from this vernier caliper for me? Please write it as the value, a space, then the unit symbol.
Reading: 5.8 mm
